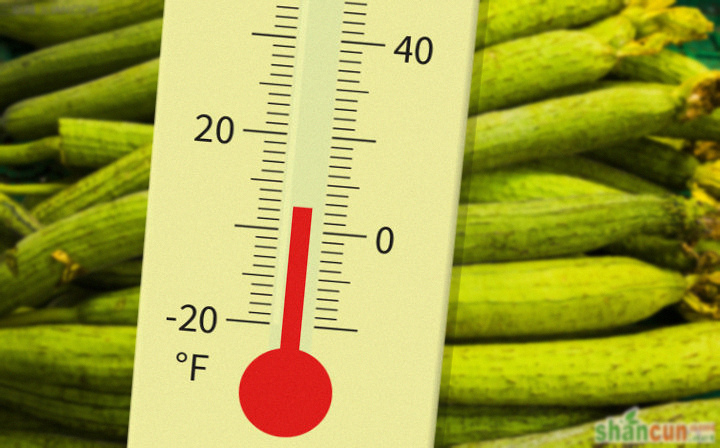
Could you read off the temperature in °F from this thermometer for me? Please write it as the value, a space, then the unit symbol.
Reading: 5 °F
